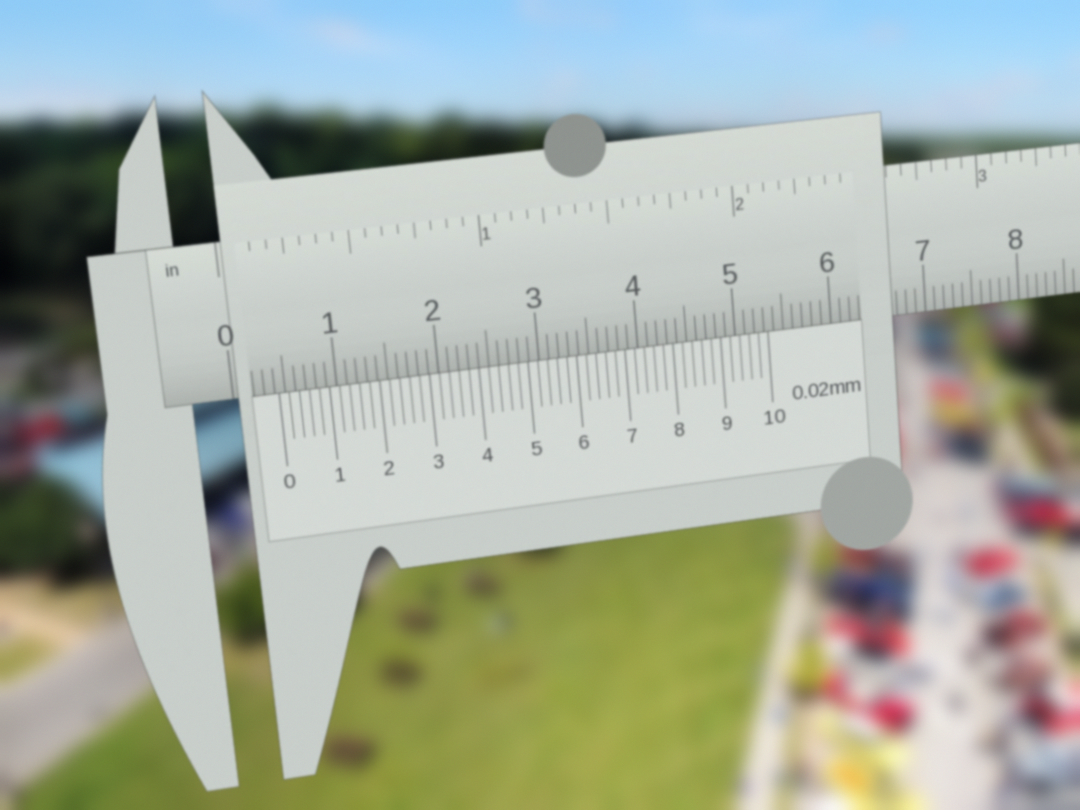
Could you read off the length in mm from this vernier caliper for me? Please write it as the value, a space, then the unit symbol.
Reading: 4.4 mm
